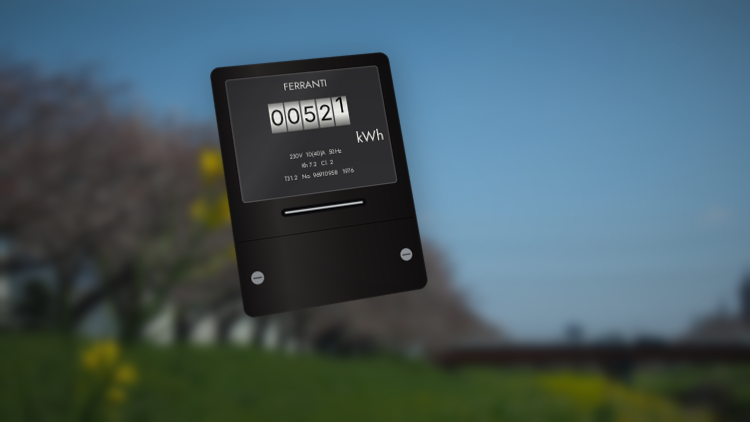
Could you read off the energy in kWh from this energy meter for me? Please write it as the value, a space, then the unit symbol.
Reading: 521 kWh
